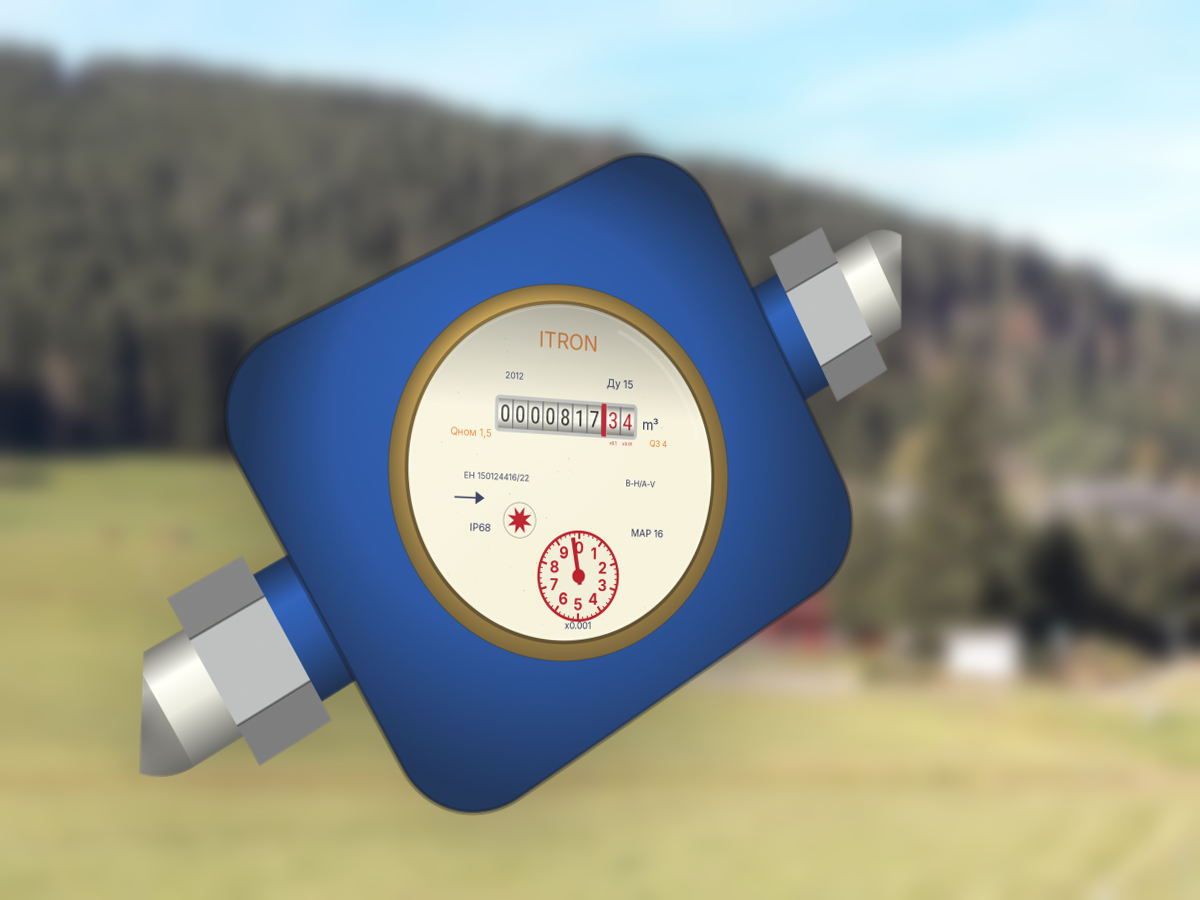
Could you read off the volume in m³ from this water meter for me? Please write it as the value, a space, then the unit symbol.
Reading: 817.339 m³
